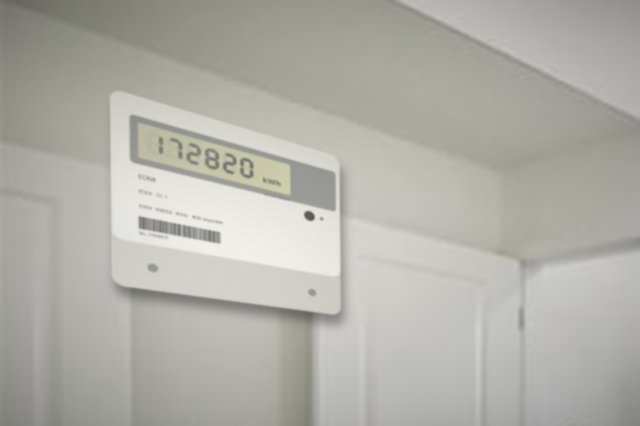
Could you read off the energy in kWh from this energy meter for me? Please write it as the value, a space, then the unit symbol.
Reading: 172820 kWh
